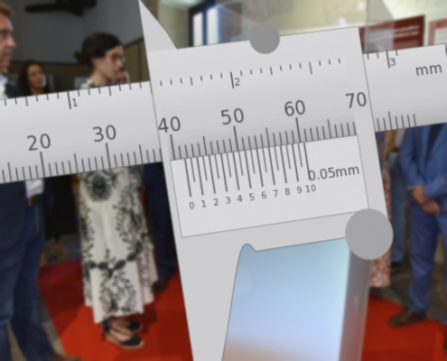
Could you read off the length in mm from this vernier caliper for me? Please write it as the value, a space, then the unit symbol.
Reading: 41.6 mm
